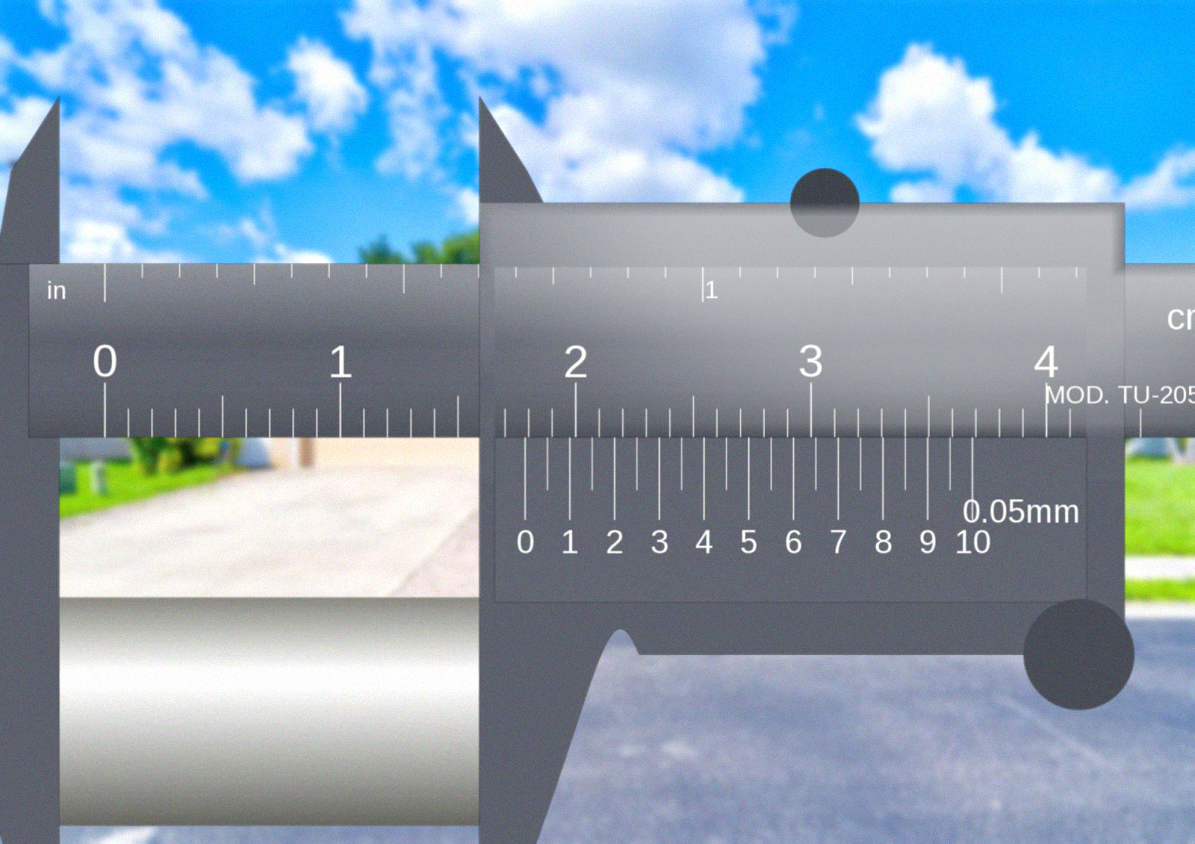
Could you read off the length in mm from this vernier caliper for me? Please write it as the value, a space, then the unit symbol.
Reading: 17.85 mm
